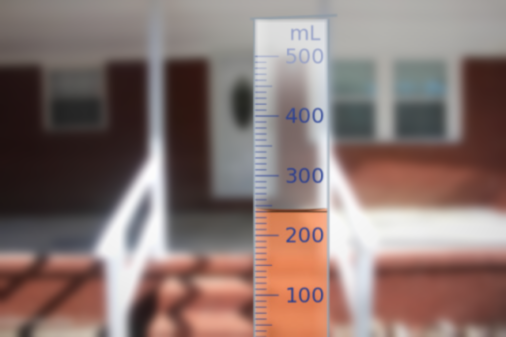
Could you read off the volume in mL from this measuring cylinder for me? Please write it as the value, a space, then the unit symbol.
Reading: 240 mL
